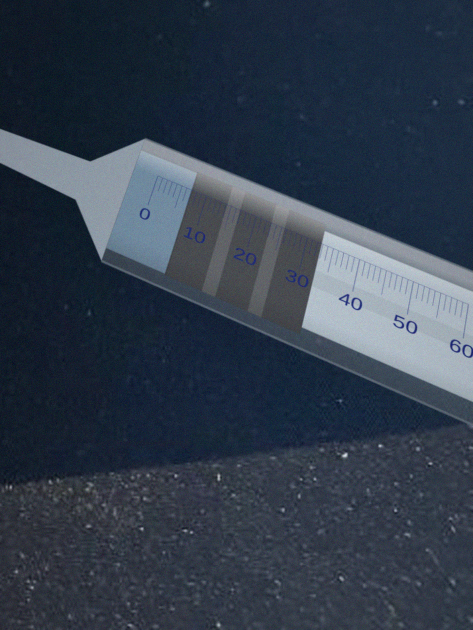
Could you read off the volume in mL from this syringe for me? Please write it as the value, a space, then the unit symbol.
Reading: 7 mL
